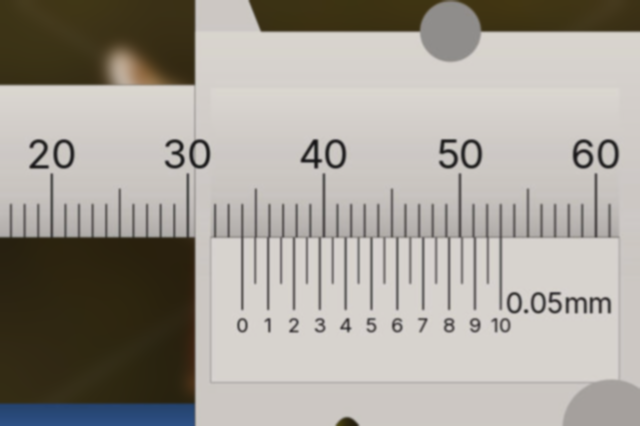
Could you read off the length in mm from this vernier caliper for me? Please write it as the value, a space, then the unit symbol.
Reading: 34.0 mm
